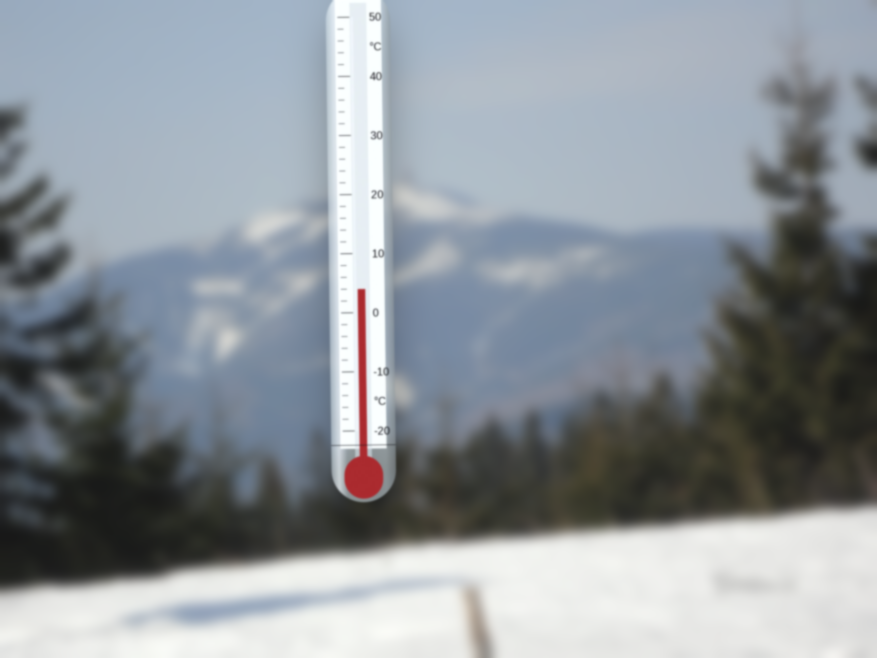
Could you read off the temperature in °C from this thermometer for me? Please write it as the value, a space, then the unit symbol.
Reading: 4 °C
